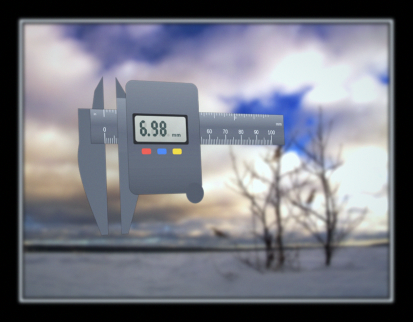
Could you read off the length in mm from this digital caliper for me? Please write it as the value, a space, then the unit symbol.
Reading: 6.98 mm
